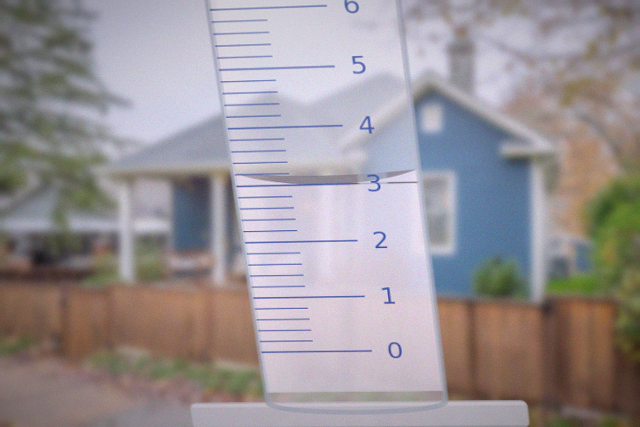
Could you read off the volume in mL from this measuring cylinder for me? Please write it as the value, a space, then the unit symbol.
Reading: 3 mL
